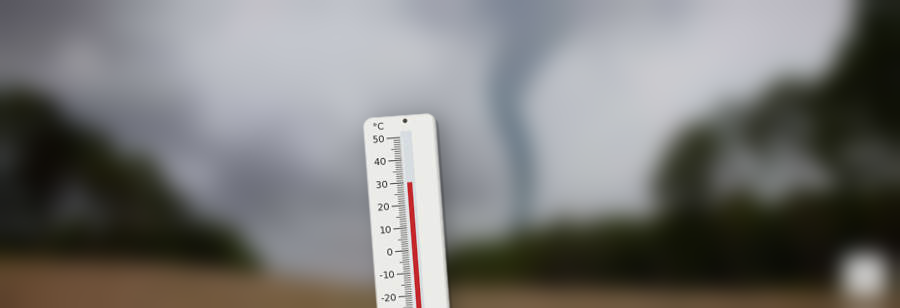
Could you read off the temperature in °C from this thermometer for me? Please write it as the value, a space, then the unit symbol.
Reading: 30 °C
